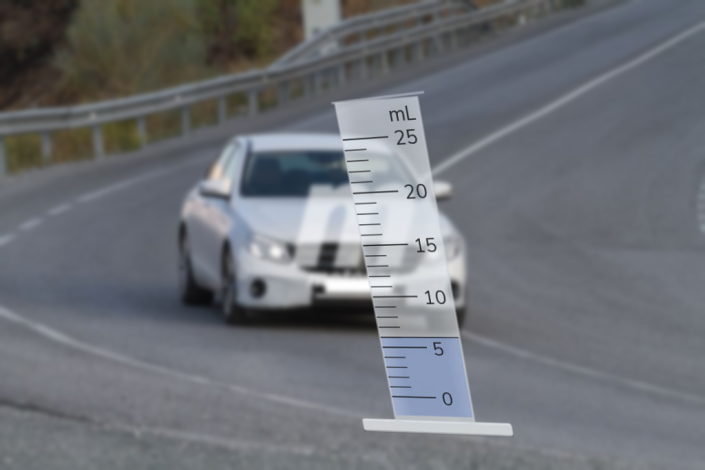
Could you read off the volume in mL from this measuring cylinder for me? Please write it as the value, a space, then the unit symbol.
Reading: 6 mL
